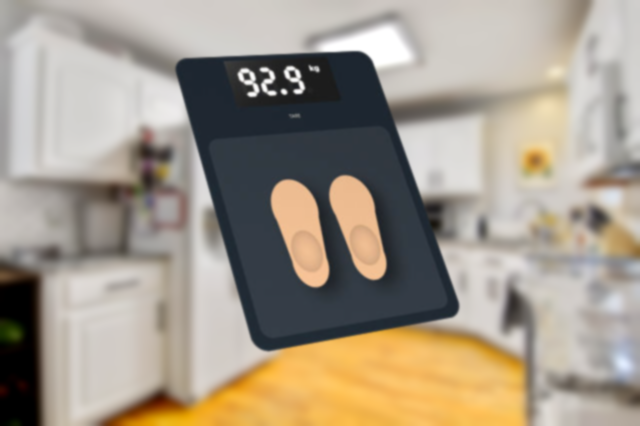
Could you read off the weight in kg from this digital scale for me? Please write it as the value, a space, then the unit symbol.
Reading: 92.9 kg
